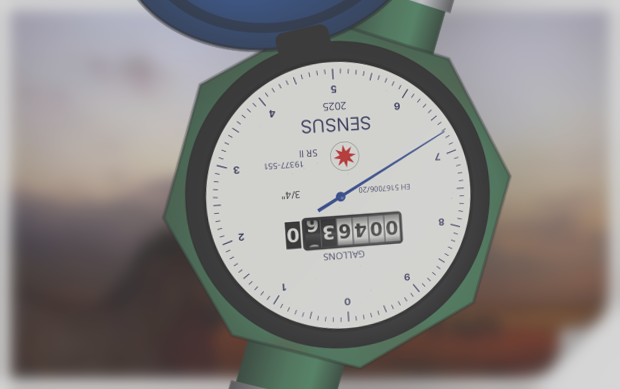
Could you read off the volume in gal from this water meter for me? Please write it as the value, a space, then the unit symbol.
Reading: 46356.7 gal
